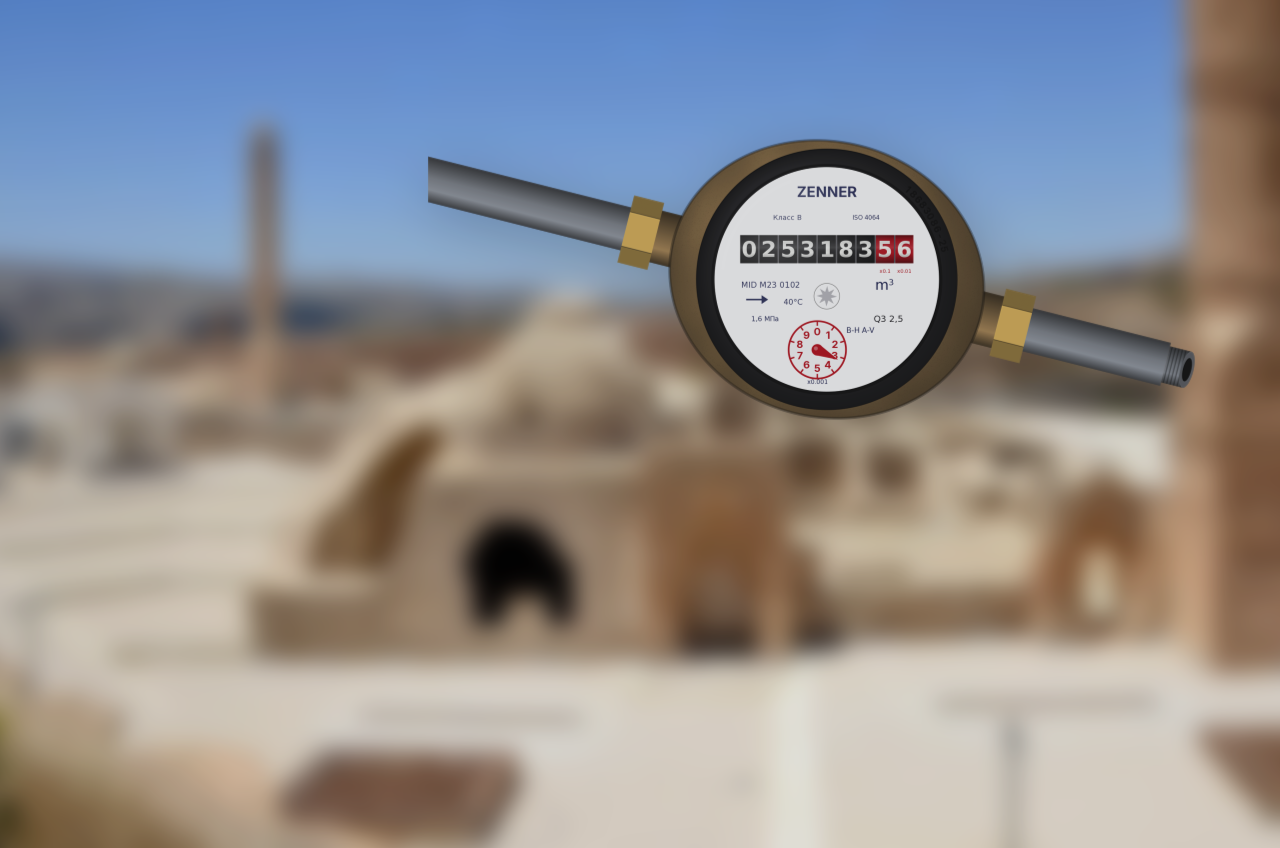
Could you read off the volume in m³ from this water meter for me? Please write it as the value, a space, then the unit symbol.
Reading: 253183.563 m³
